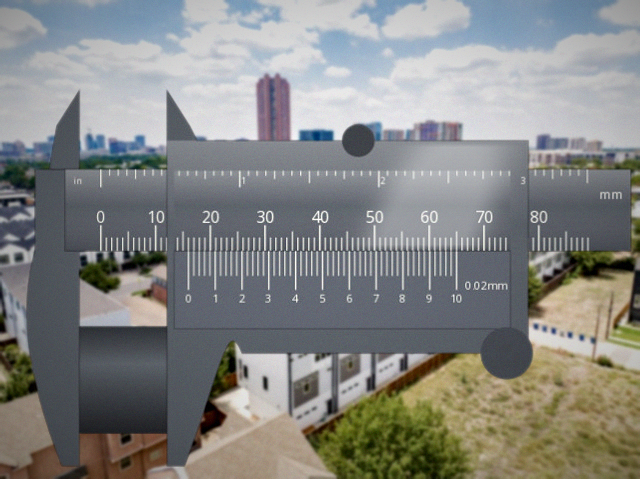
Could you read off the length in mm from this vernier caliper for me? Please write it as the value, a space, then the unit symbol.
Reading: 16.0 mm
